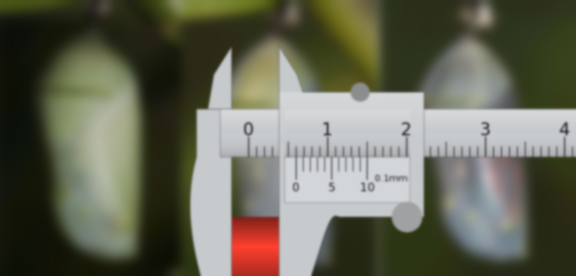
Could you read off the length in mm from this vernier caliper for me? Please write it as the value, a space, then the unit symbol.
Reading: 6.0 mm
